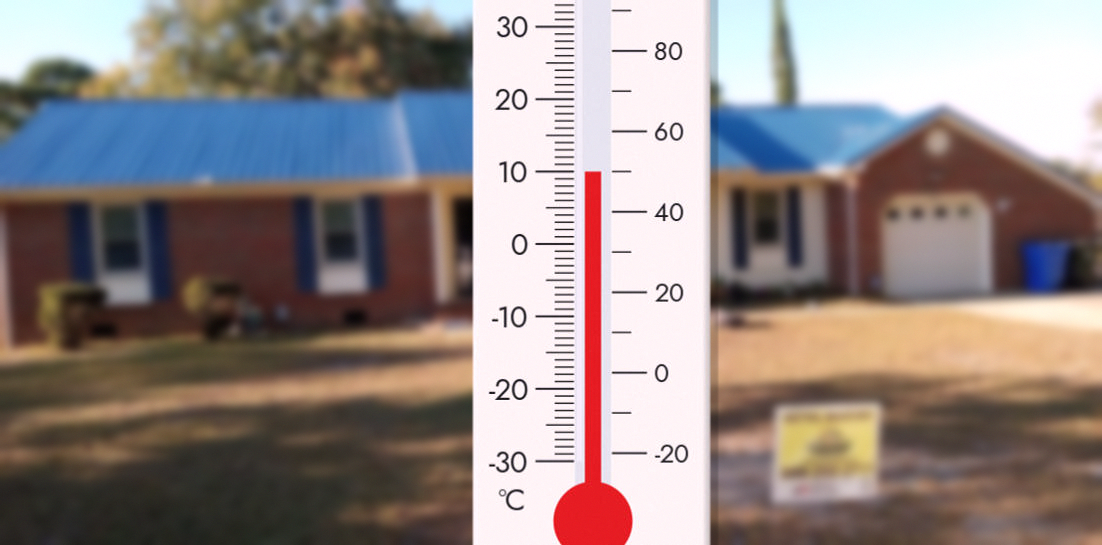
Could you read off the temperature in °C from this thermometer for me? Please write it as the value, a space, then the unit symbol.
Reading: 10 °C
